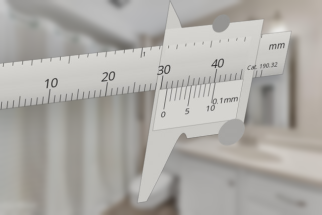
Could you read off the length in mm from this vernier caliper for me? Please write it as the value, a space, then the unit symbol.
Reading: 31.2 mm
